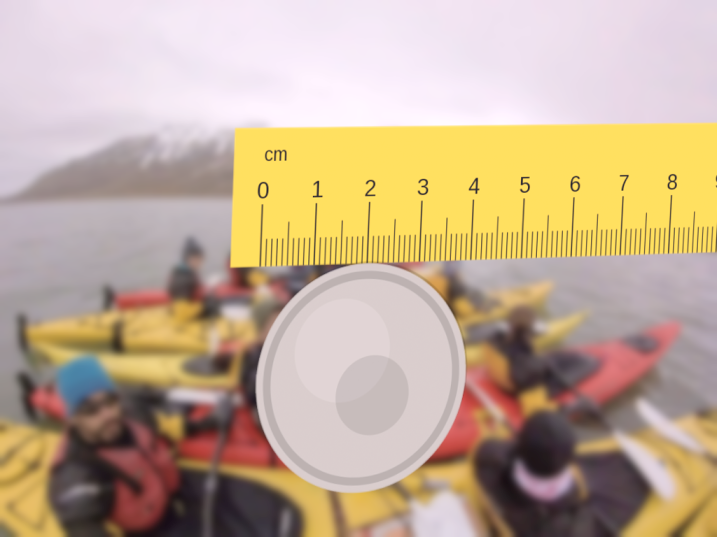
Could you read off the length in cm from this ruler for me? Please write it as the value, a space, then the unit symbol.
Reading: 4 cm
